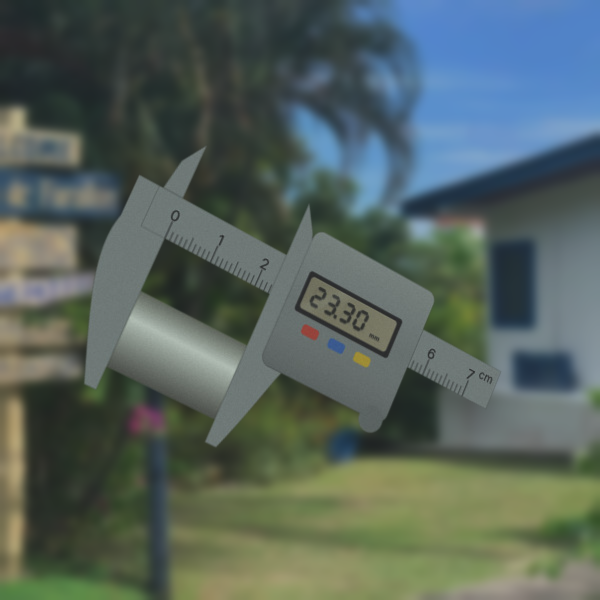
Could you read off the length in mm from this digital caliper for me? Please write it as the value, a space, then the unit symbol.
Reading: 23.30 mm
